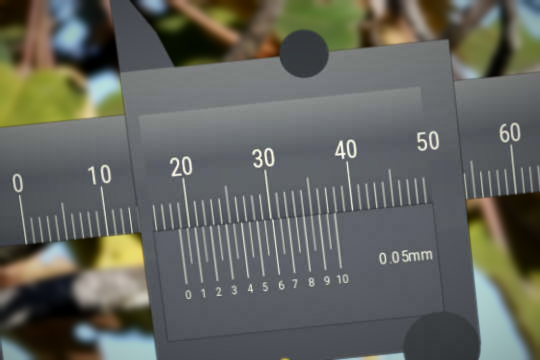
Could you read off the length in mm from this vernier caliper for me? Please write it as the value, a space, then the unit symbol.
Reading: 18.8 mm
